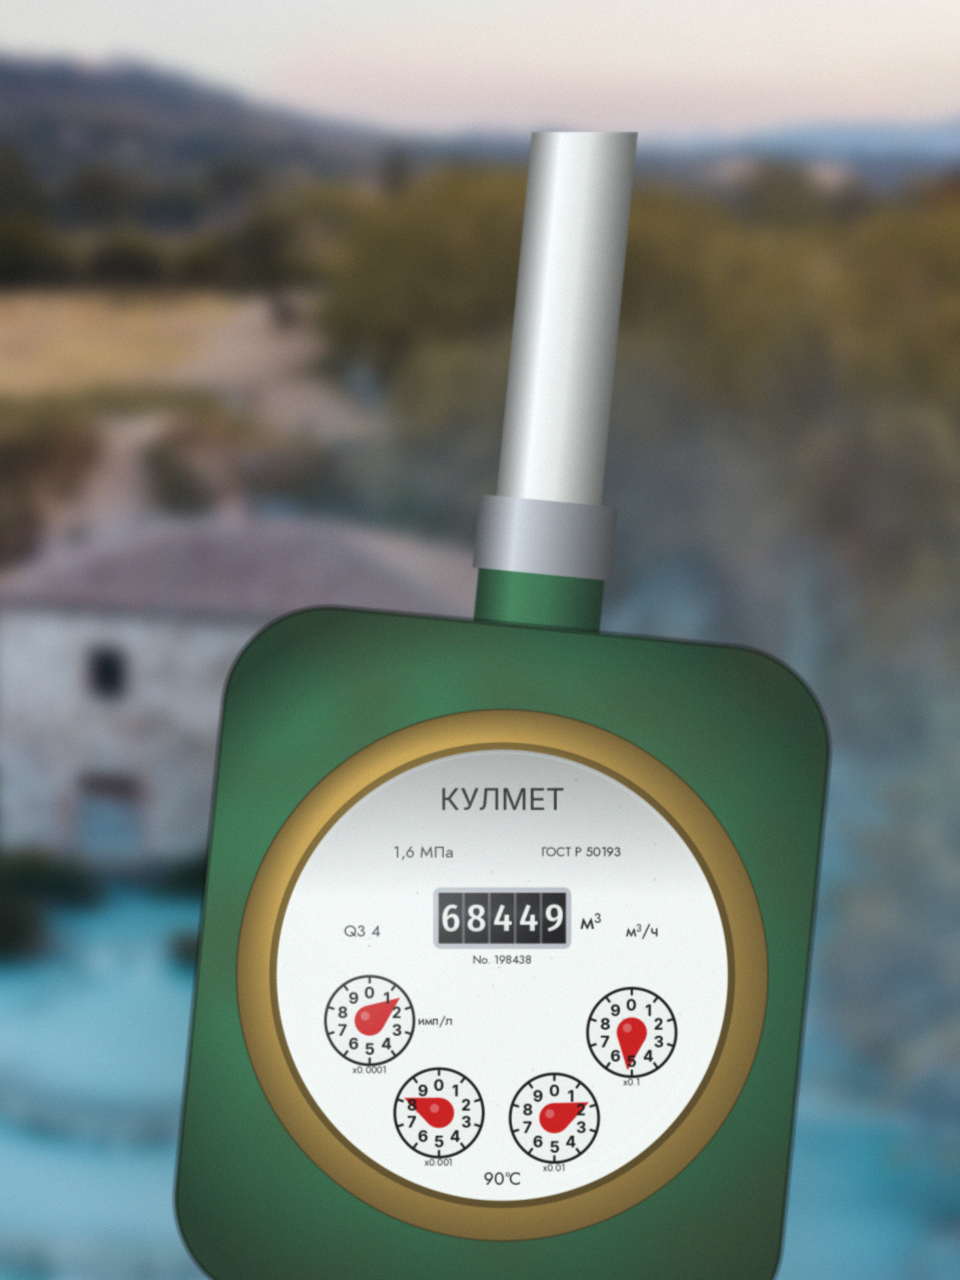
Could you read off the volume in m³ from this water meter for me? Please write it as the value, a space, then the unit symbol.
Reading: 68449.5181 m³
